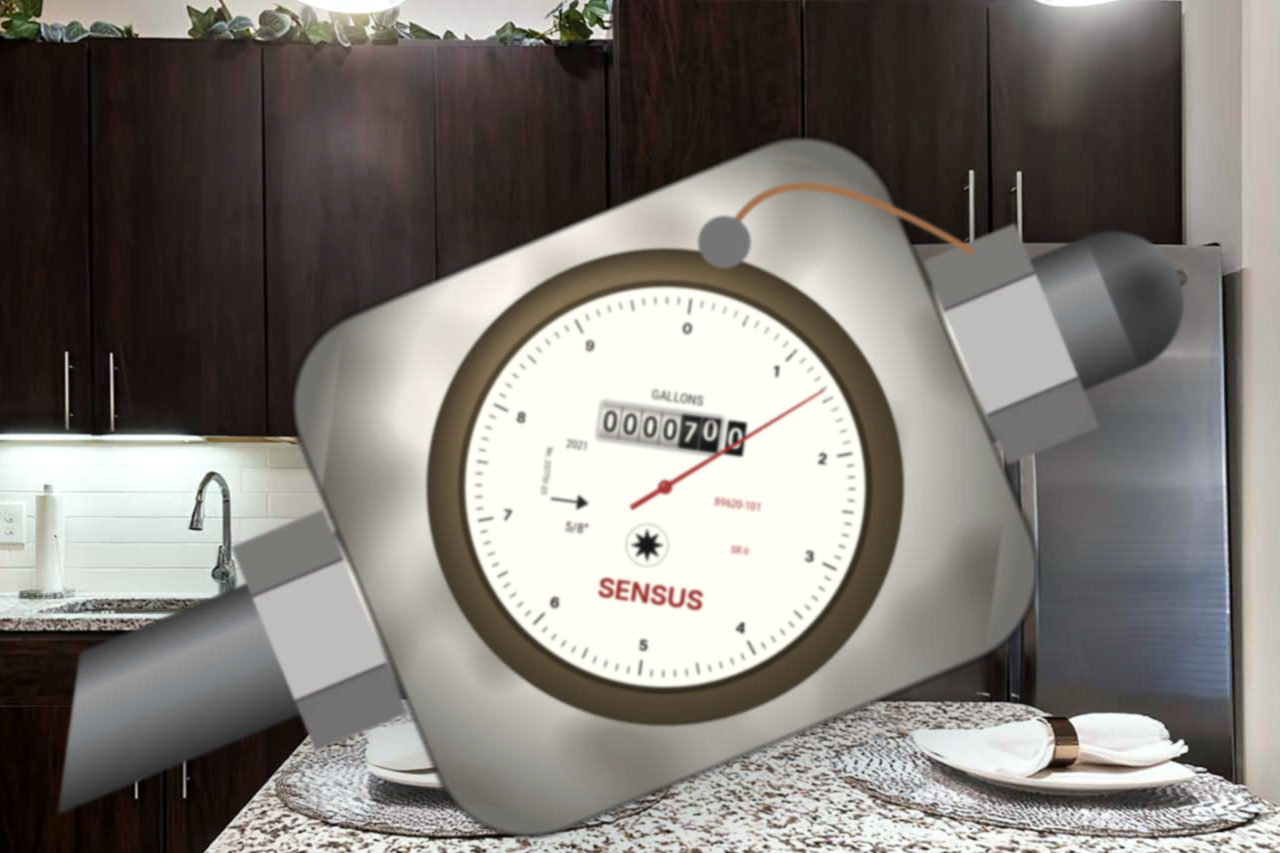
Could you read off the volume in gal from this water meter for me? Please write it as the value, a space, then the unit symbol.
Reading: 701.4 gal
